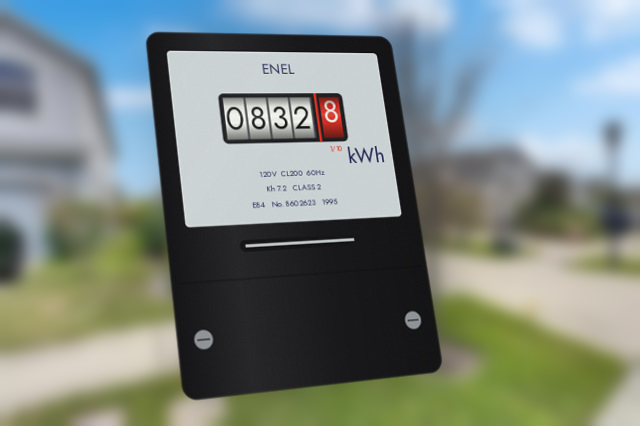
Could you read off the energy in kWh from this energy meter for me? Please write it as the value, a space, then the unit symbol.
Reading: 832.8 kWh
